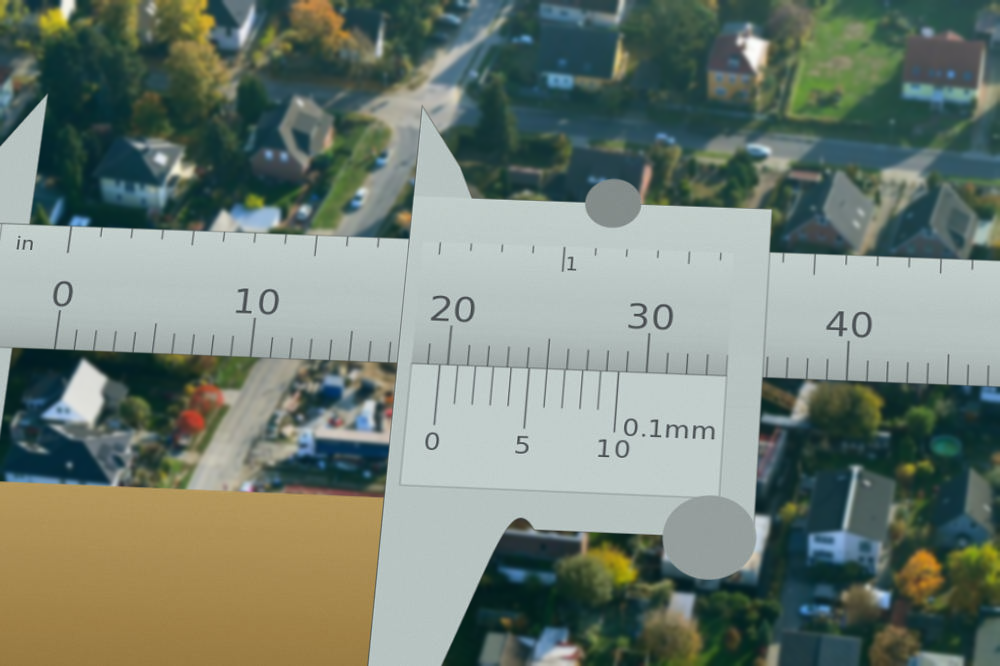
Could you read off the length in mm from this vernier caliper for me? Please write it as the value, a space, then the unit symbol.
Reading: 19.6 mm
